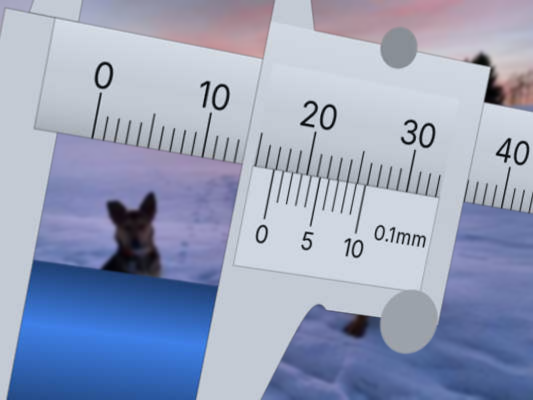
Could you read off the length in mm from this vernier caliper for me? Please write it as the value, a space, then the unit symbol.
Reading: 16.8 mm
